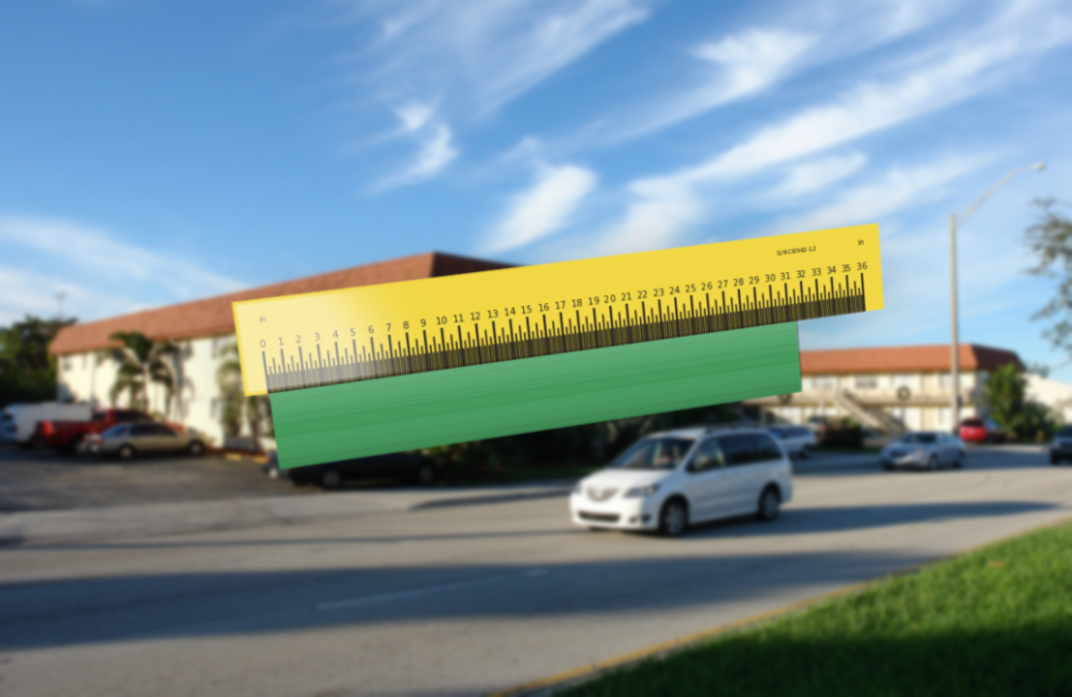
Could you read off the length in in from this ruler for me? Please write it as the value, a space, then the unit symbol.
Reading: 31.5 in
